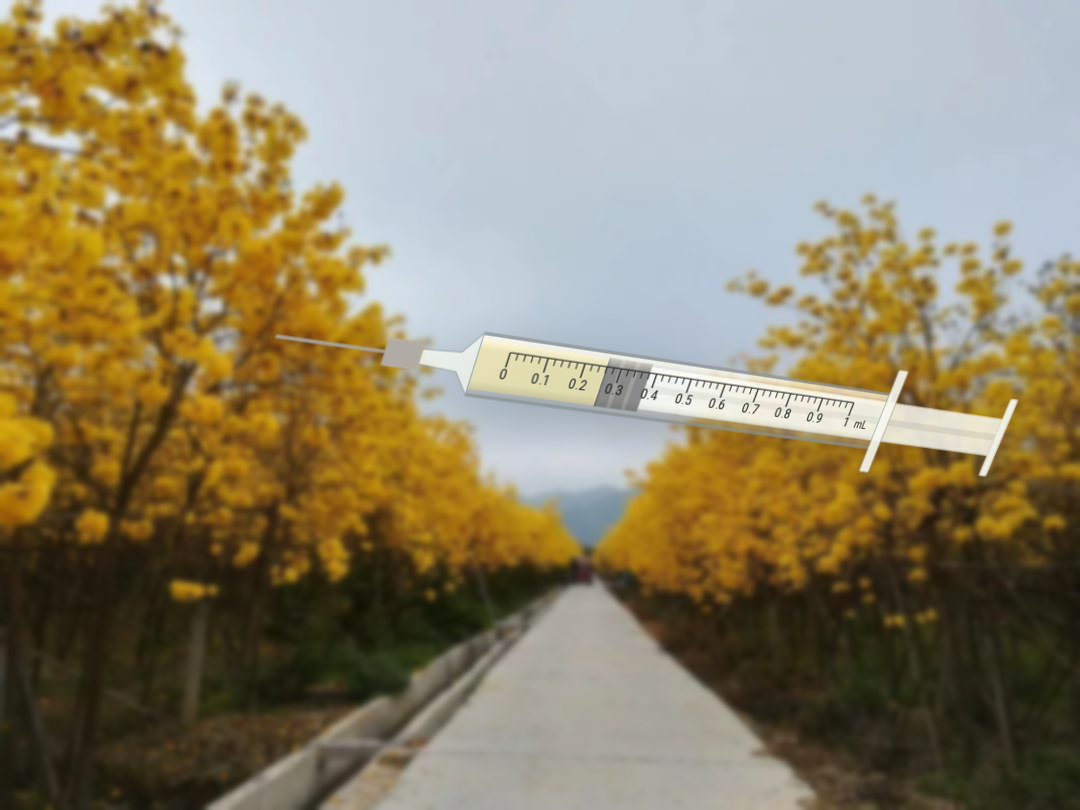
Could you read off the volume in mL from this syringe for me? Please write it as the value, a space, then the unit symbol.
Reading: 0.26 mL
